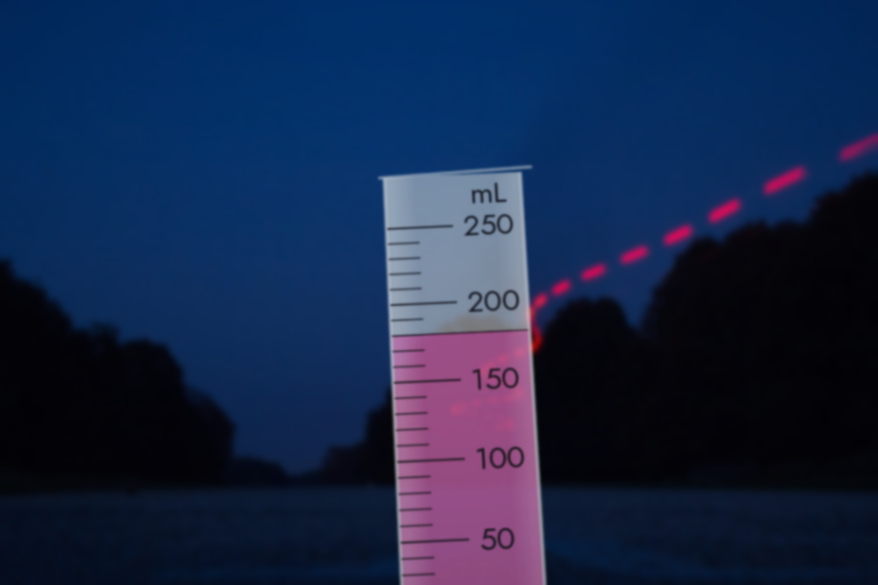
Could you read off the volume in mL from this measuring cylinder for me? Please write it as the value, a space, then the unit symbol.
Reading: 180 mL
